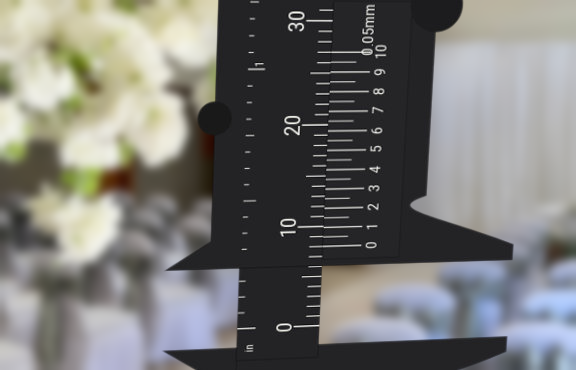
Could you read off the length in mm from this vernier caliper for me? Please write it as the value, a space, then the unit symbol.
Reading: 8.0 mm
